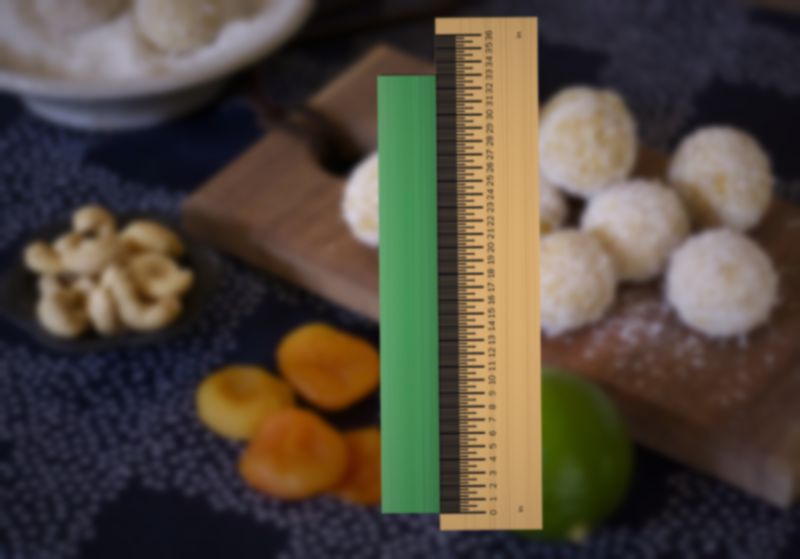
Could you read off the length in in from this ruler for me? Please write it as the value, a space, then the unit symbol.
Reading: 33 in
